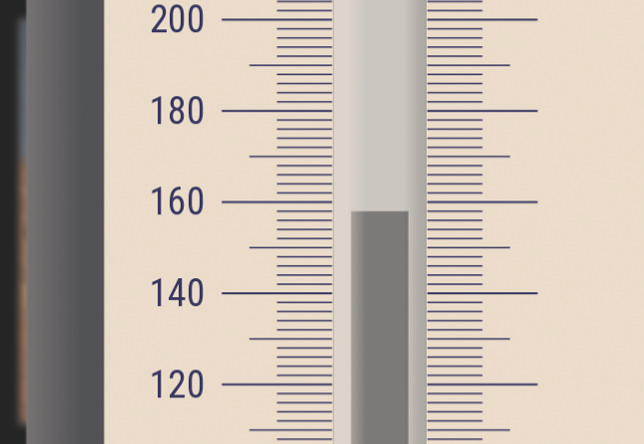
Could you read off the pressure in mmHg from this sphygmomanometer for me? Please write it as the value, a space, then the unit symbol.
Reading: 158 mmHg
